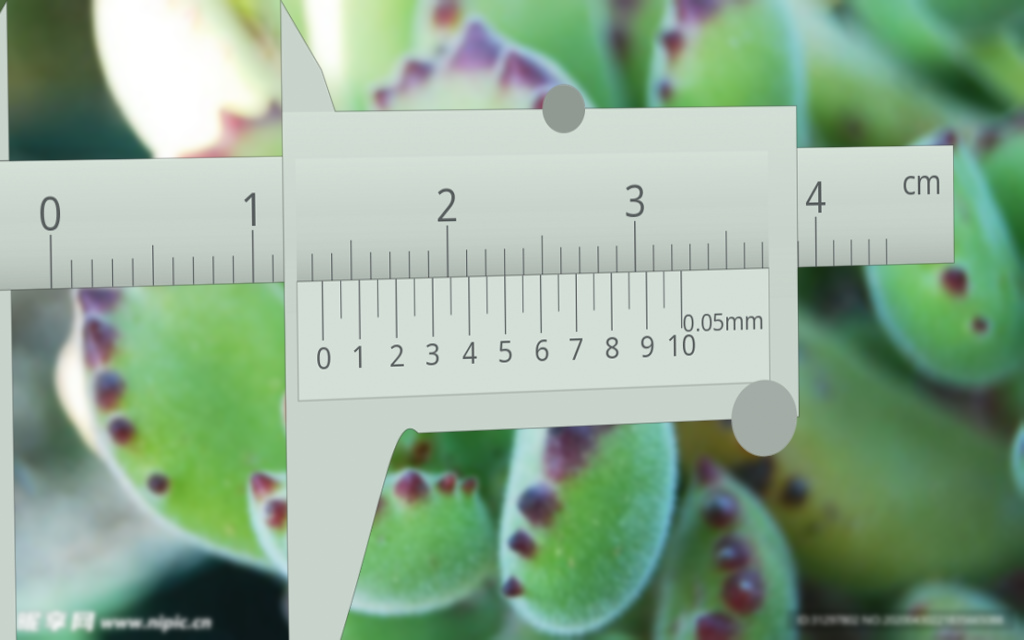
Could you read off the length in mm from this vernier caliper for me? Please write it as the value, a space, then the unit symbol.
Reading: 13.5 mm
